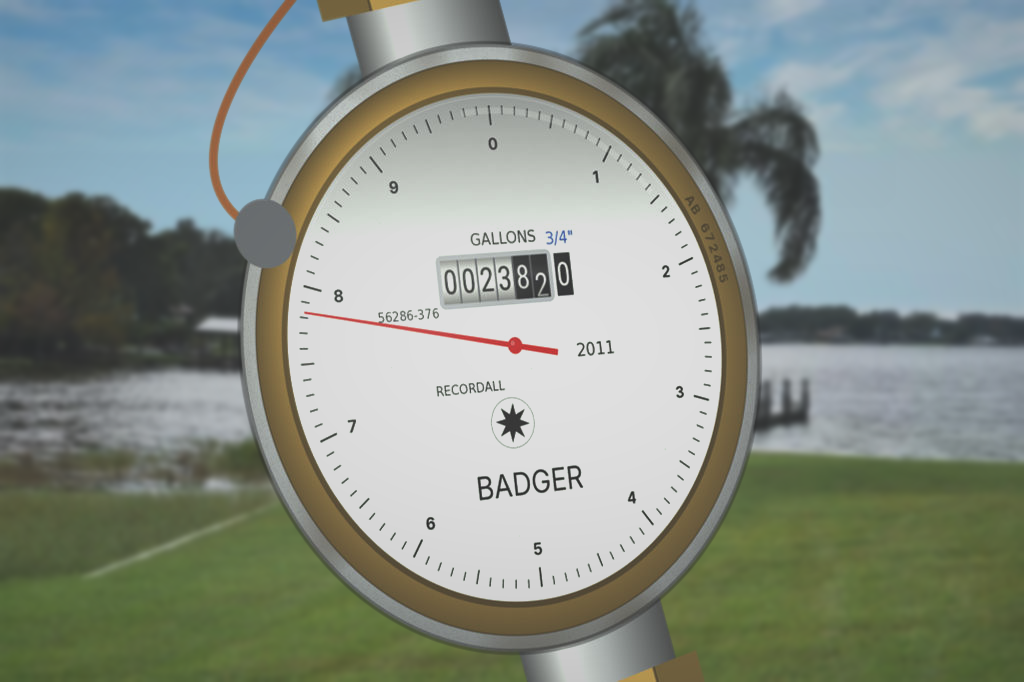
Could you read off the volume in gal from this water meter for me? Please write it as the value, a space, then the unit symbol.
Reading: 23817.8 gal
